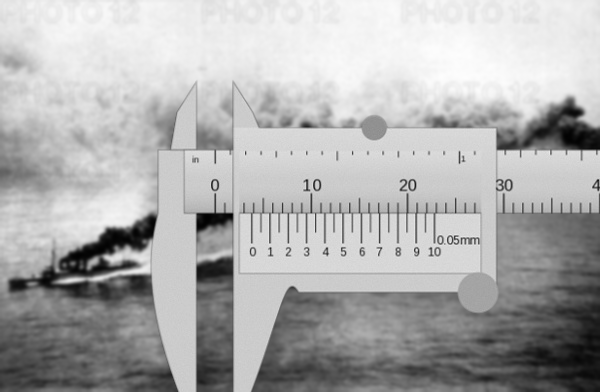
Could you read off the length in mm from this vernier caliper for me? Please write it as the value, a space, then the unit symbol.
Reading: 3.8 mm
